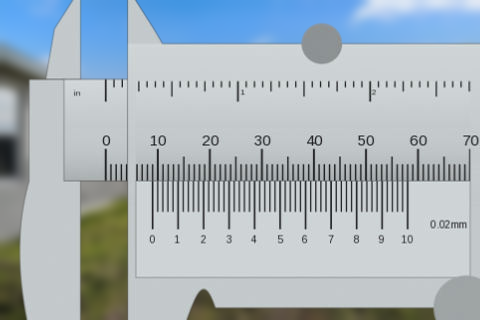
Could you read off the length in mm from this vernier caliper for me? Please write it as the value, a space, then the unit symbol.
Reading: 9.0 mm
